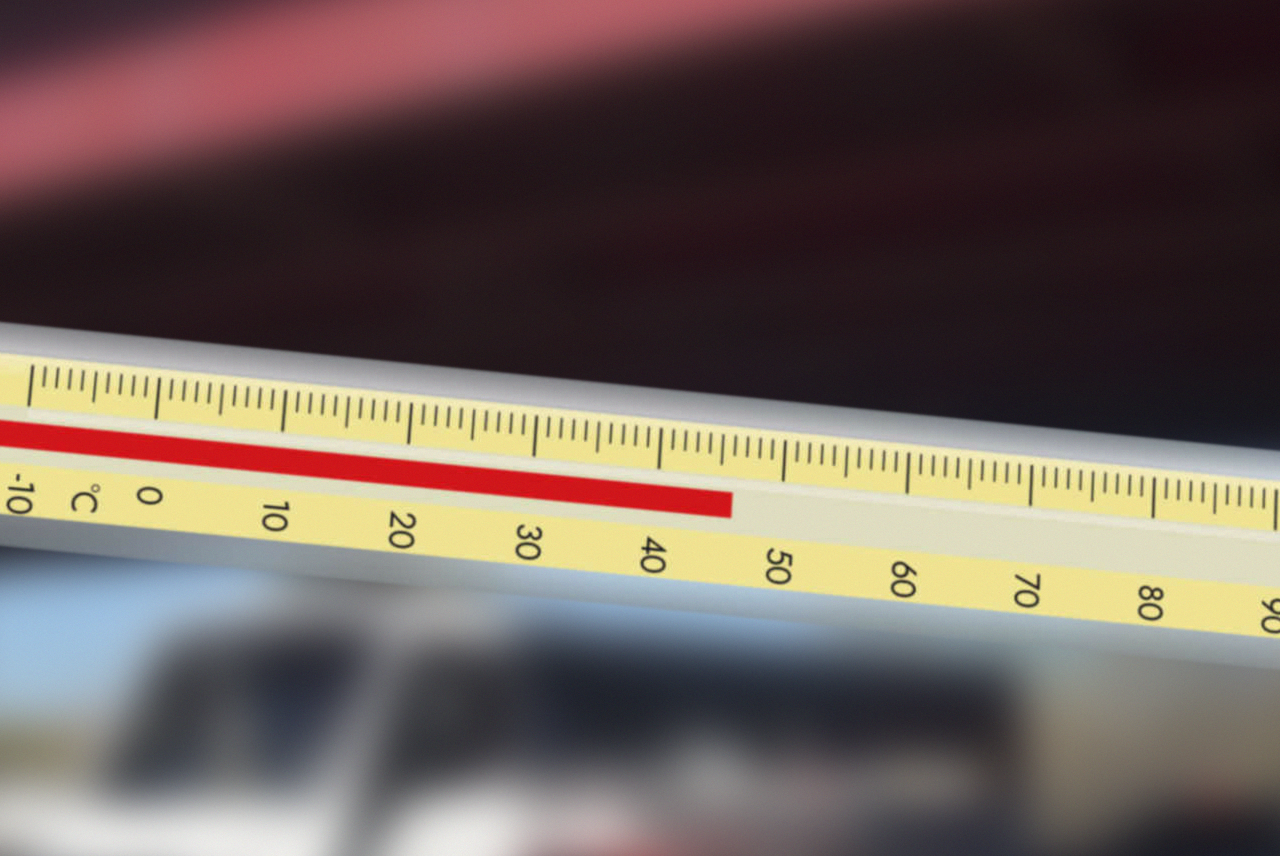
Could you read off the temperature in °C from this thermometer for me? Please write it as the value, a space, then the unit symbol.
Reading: 46 °C
